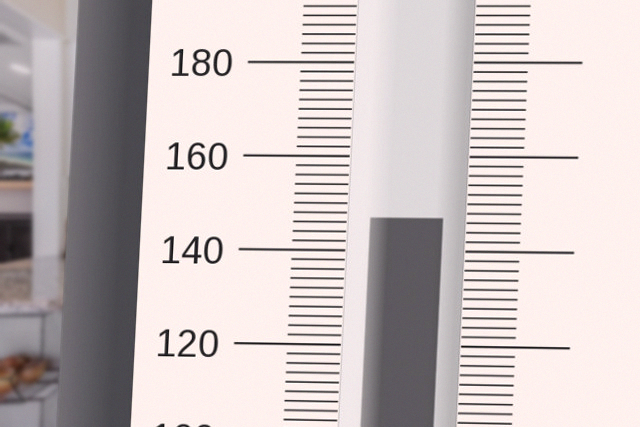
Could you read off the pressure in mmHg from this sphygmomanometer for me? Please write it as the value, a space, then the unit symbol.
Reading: 147 mmHg
